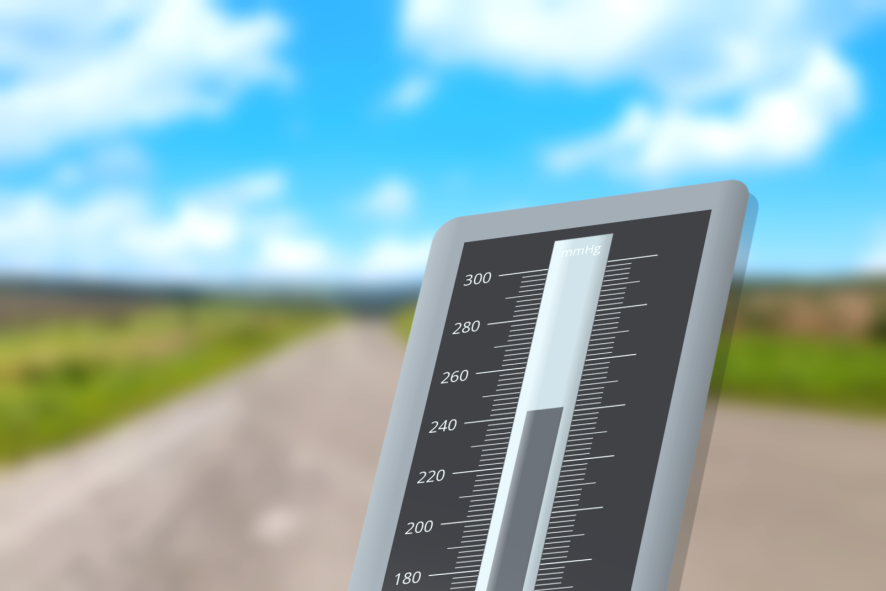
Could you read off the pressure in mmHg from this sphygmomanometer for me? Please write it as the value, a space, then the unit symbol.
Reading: 242 mmHg
